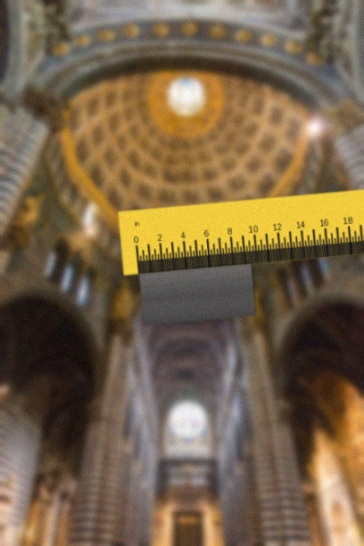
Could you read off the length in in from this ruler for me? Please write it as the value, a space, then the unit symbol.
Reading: 9.5 in
